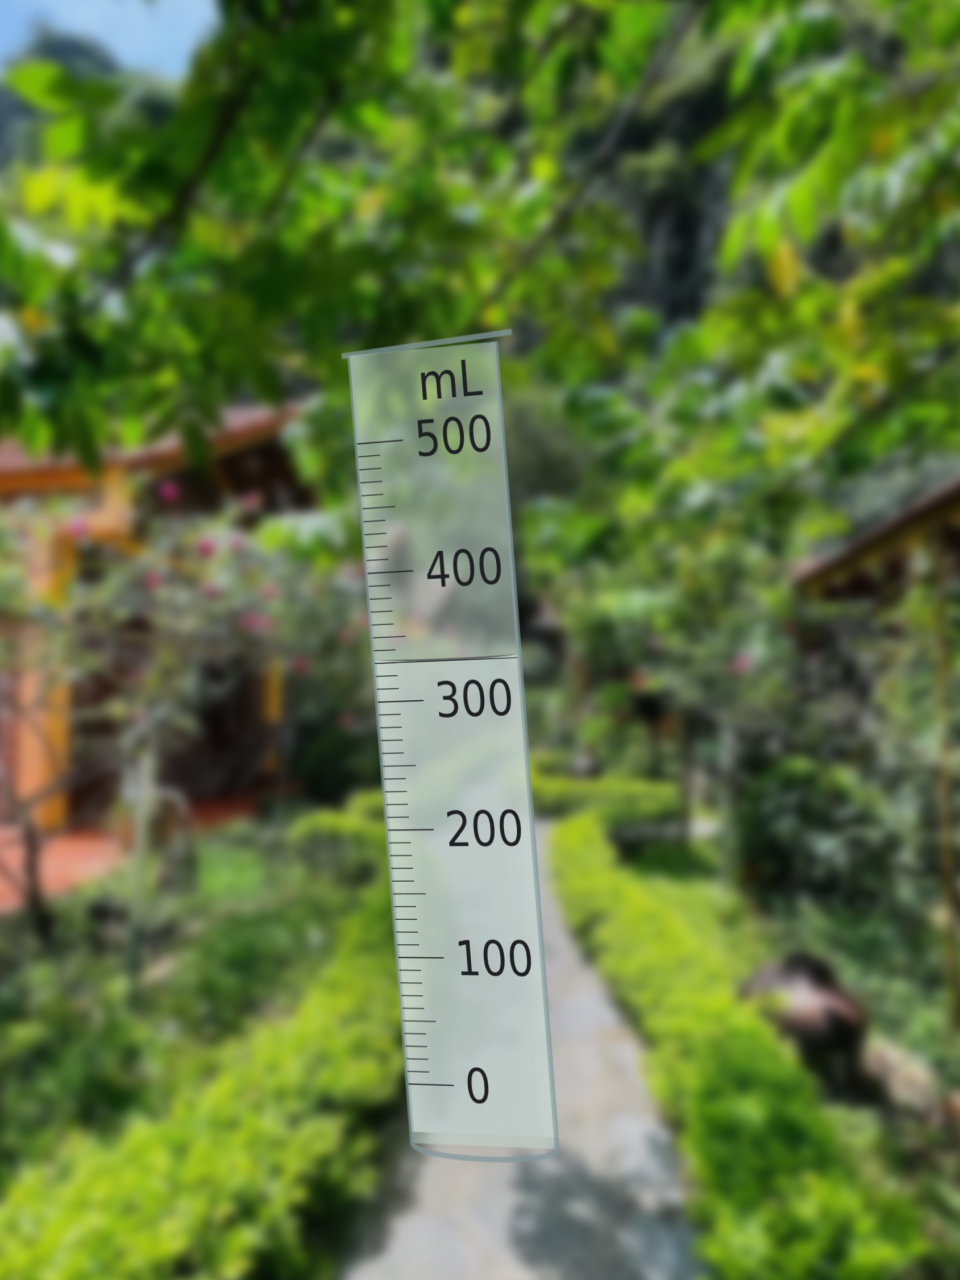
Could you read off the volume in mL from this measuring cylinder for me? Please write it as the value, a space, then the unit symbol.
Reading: 330 mL
